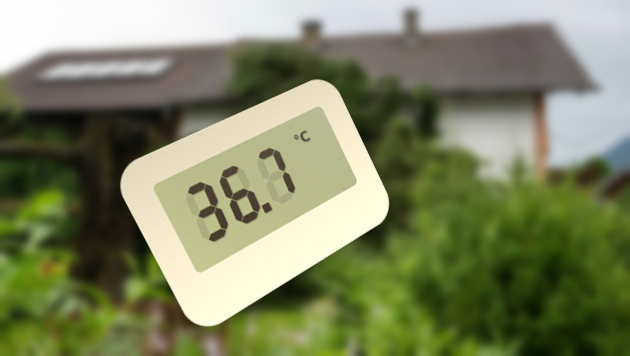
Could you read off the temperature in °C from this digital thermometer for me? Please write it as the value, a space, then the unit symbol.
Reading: 36.7 °C
